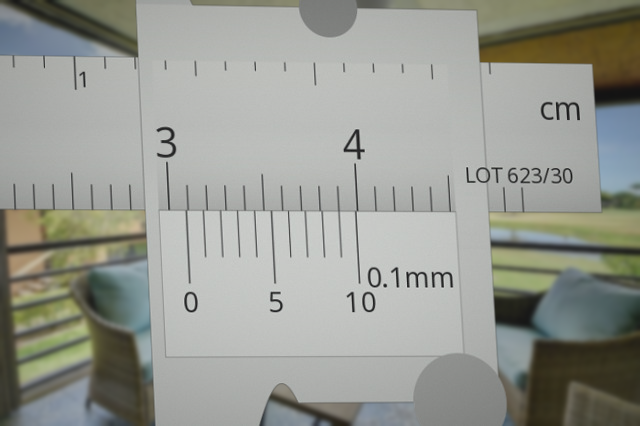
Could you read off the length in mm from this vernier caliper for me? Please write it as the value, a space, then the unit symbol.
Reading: 30.9 mm
